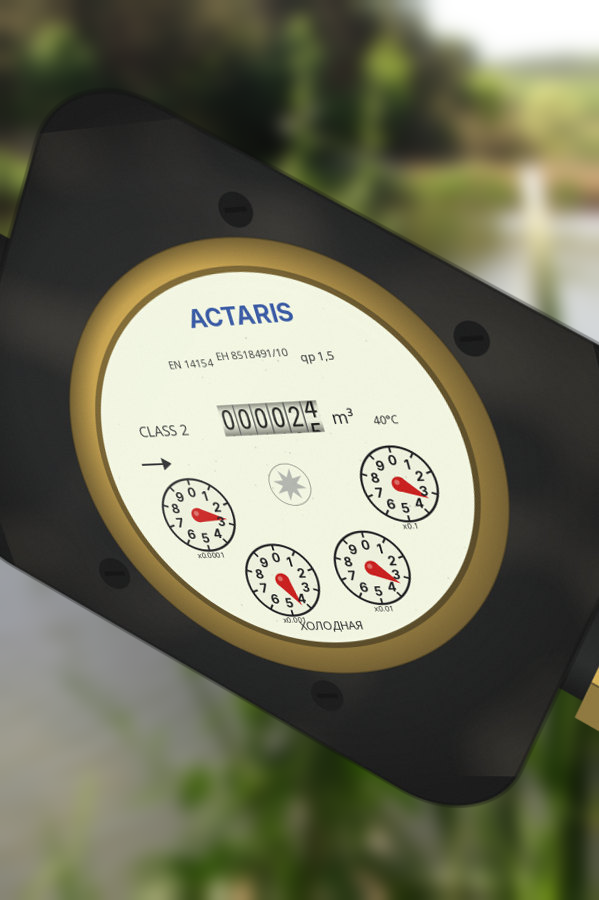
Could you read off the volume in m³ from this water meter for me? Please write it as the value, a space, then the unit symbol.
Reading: 24.3342 m³
